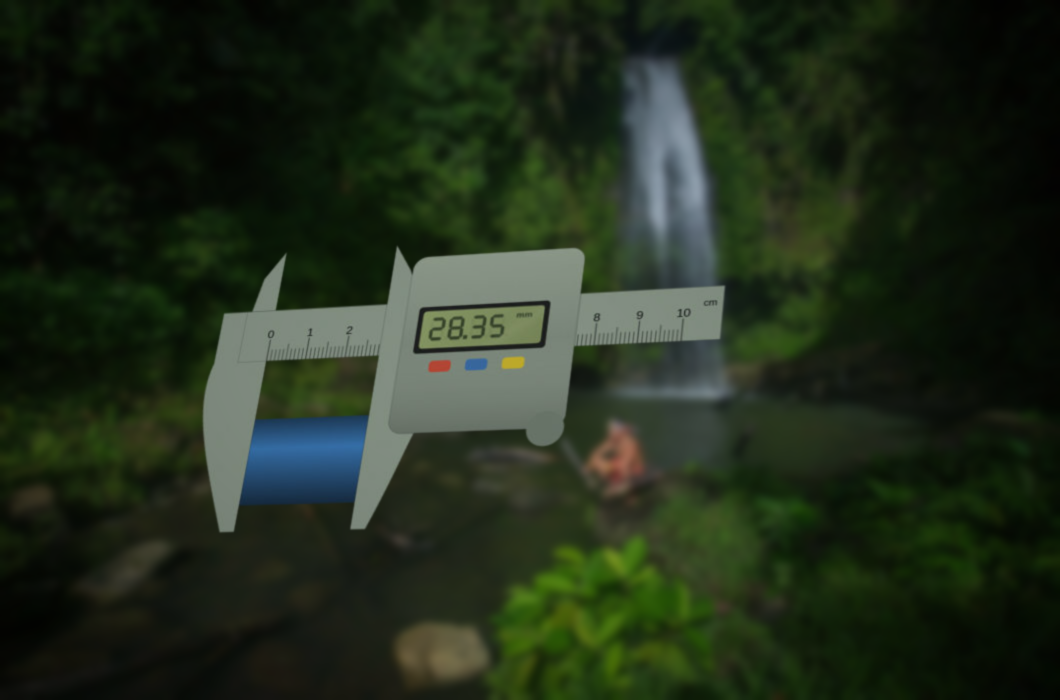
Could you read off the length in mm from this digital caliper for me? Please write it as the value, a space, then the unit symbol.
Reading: 28.35 mm
